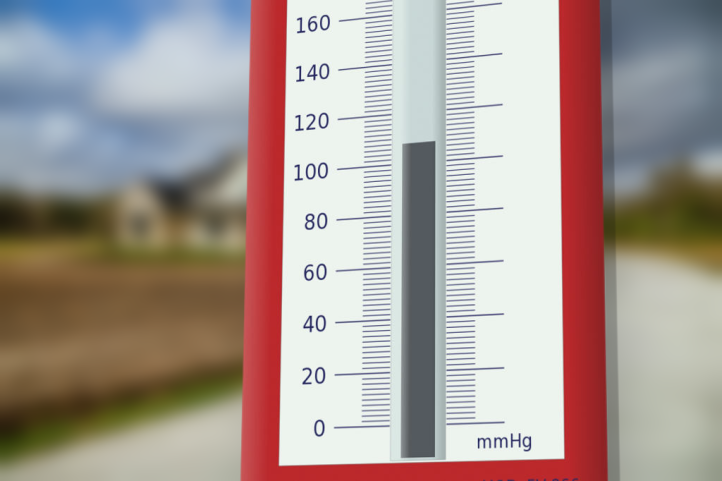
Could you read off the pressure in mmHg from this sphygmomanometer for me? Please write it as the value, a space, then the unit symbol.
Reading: 108 mmHg
